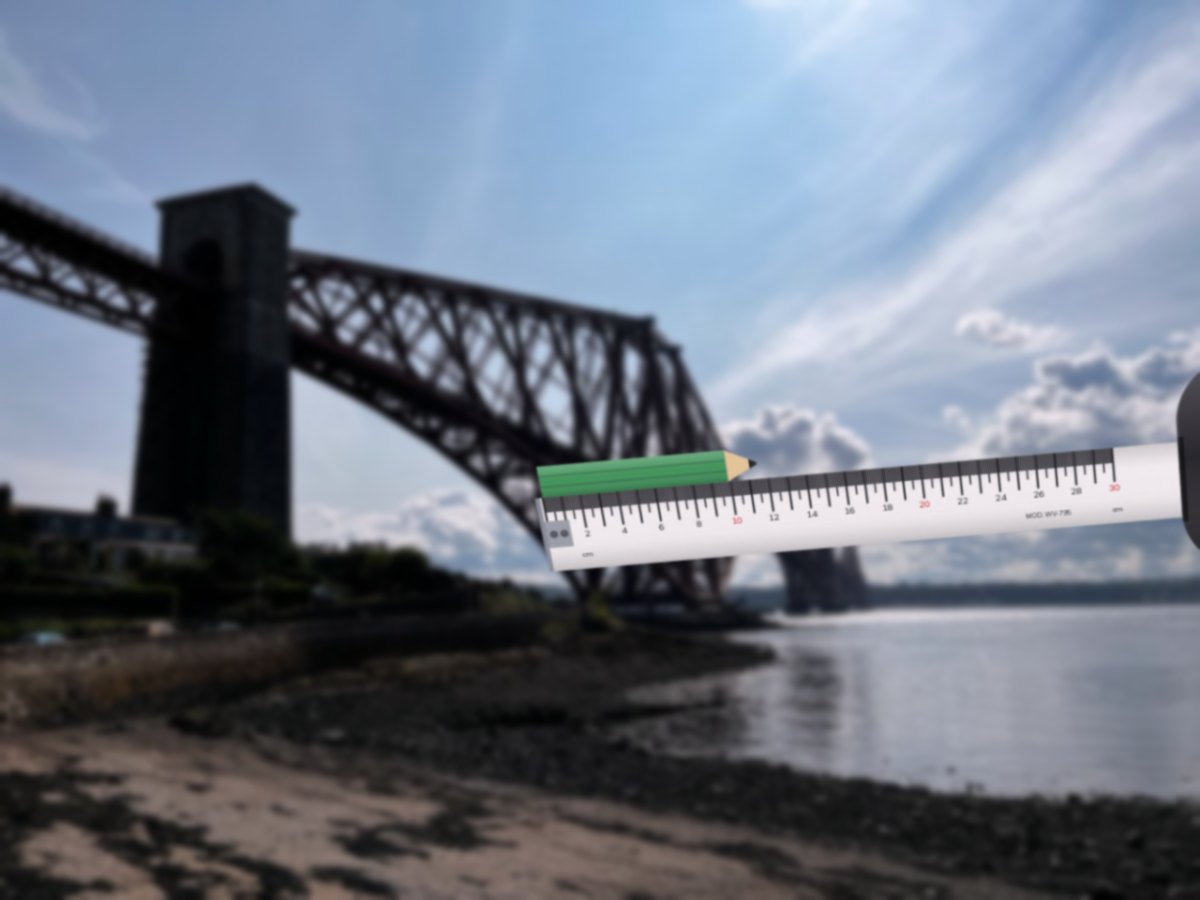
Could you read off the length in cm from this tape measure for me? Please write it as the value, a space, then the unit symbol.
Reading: 11.5 cm
